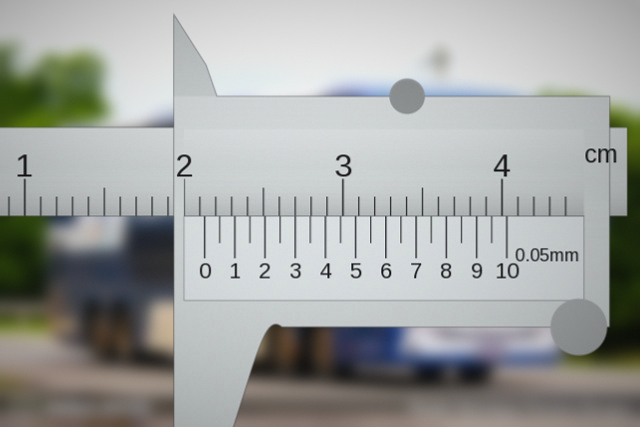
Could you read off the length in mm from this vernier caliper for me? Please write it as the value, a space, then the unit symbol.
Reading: 21.3 mm
